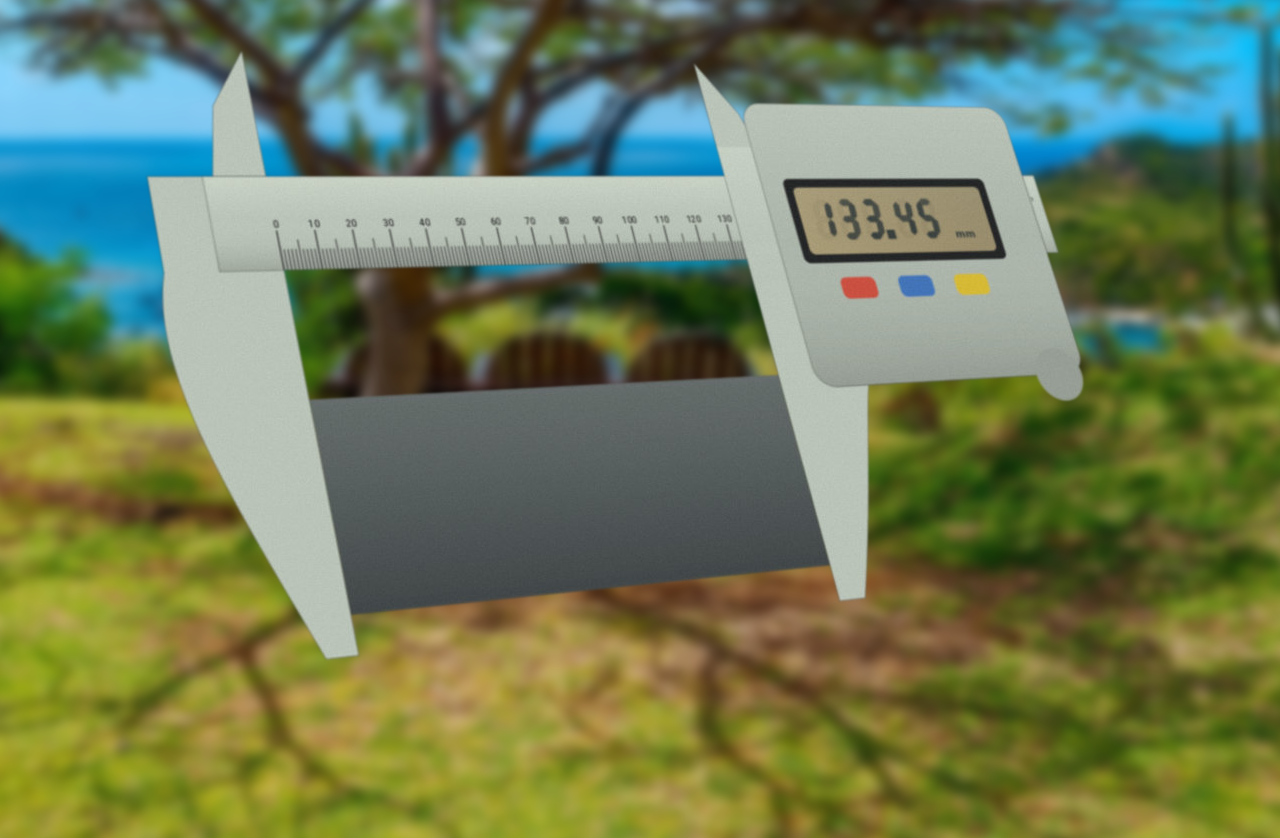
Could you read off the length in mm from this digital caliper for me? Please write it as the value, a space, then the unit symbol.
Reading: 133.45 mm
